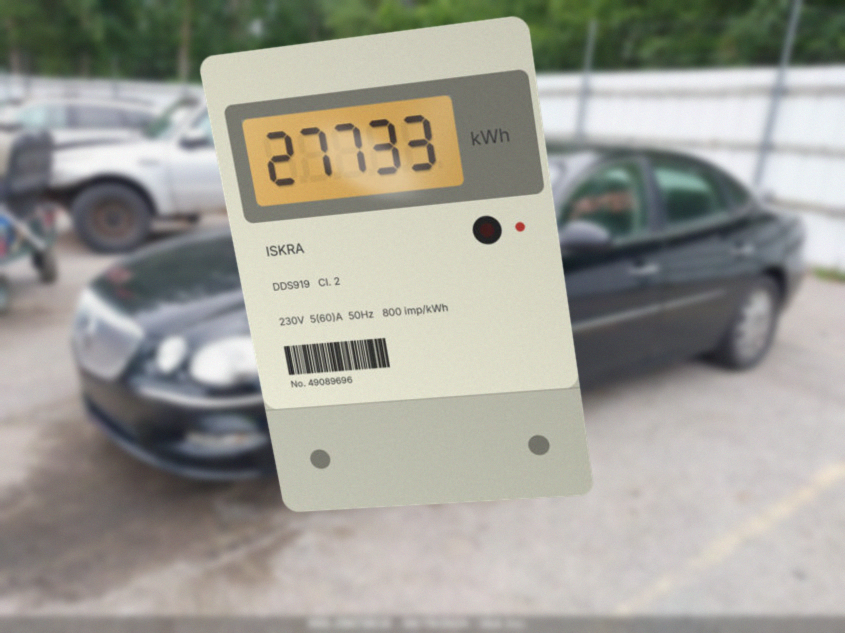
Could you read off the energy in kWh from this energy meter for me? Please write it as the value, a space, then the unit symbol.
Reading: 27733 kWh
